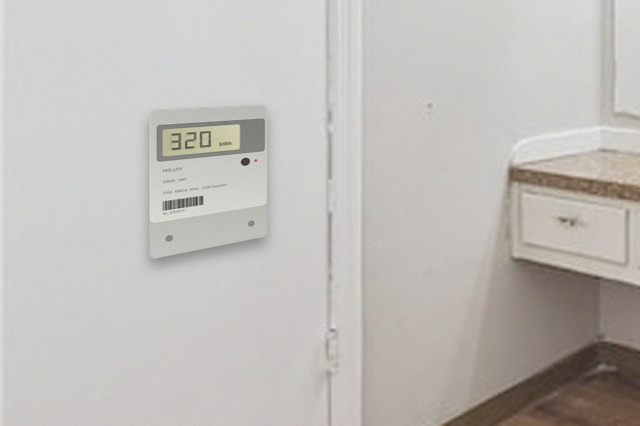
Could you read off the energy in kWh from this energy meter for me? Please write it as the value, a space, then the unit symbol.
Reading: 320 kWh
